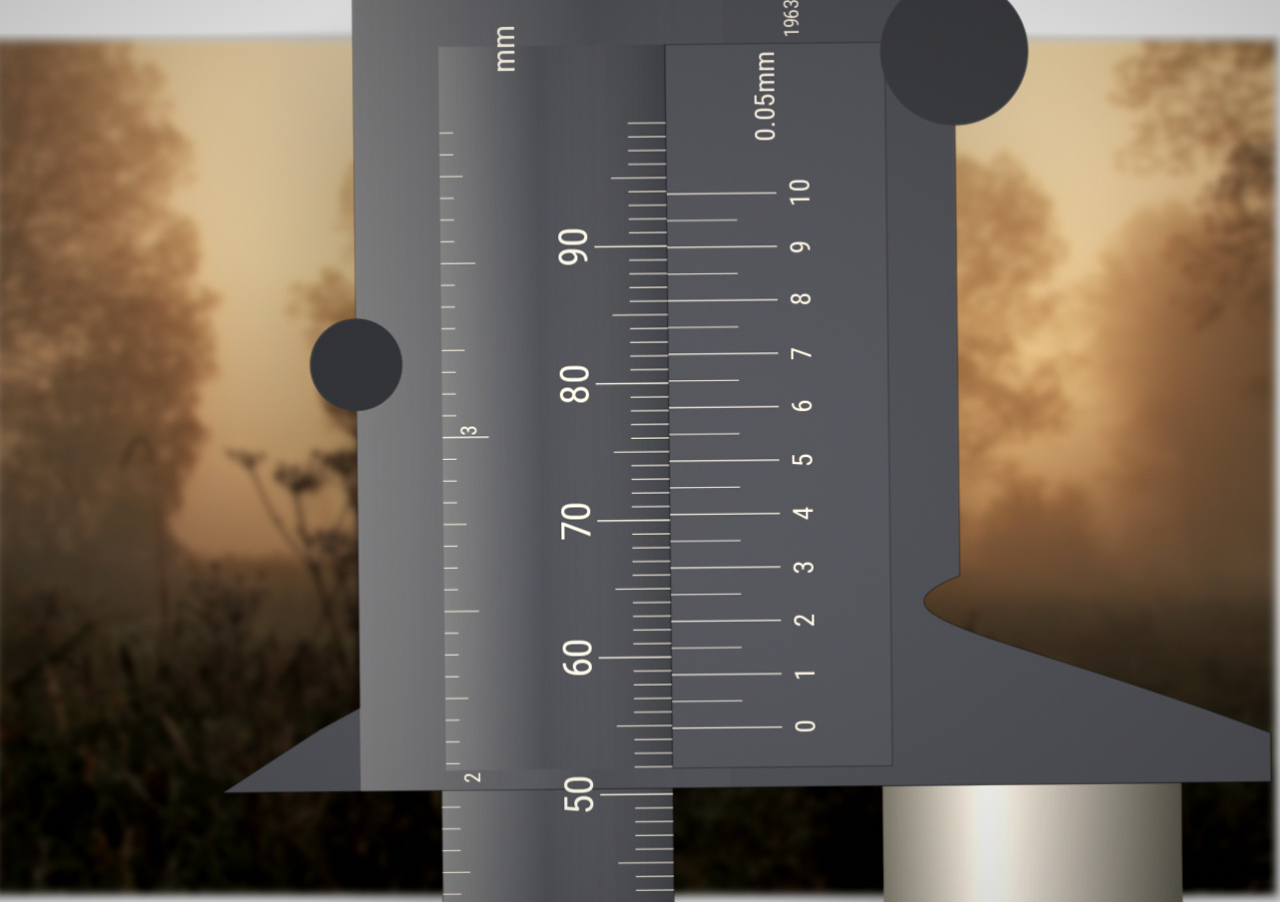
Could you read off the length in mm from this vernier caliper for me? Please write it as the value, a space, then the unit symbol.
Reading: 54.8 mm
